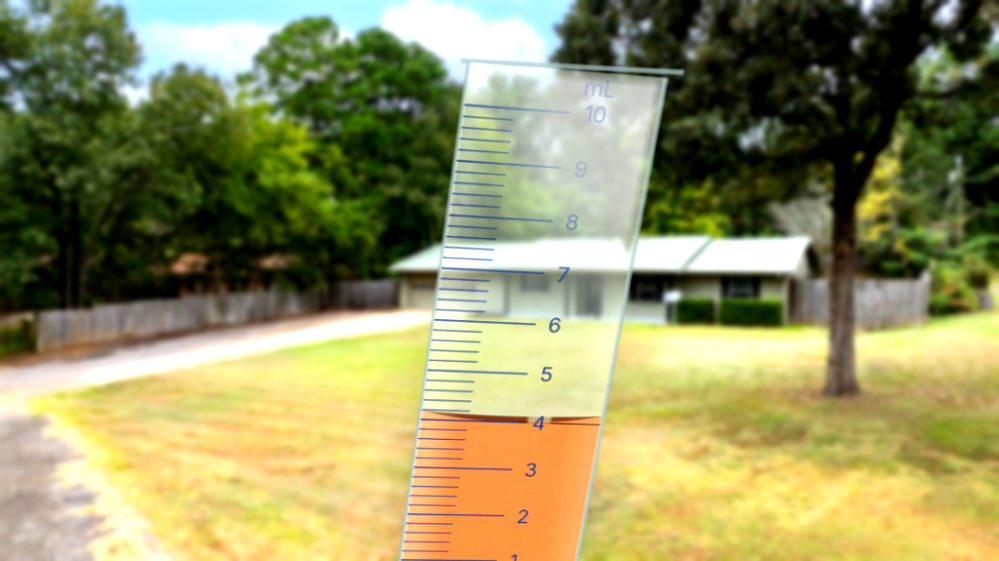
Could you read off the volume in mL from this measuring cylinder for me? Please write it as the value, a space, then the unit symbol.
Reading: 4 mL
